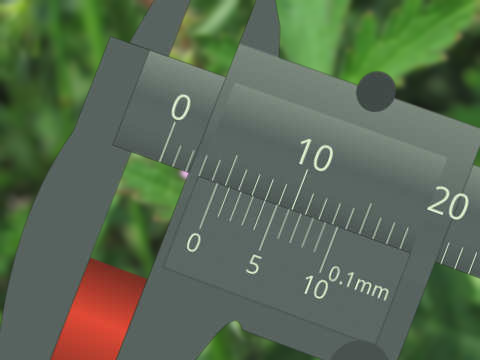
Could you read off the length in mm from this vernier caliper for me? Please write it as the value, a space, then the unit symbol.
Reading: 4.4 mm
